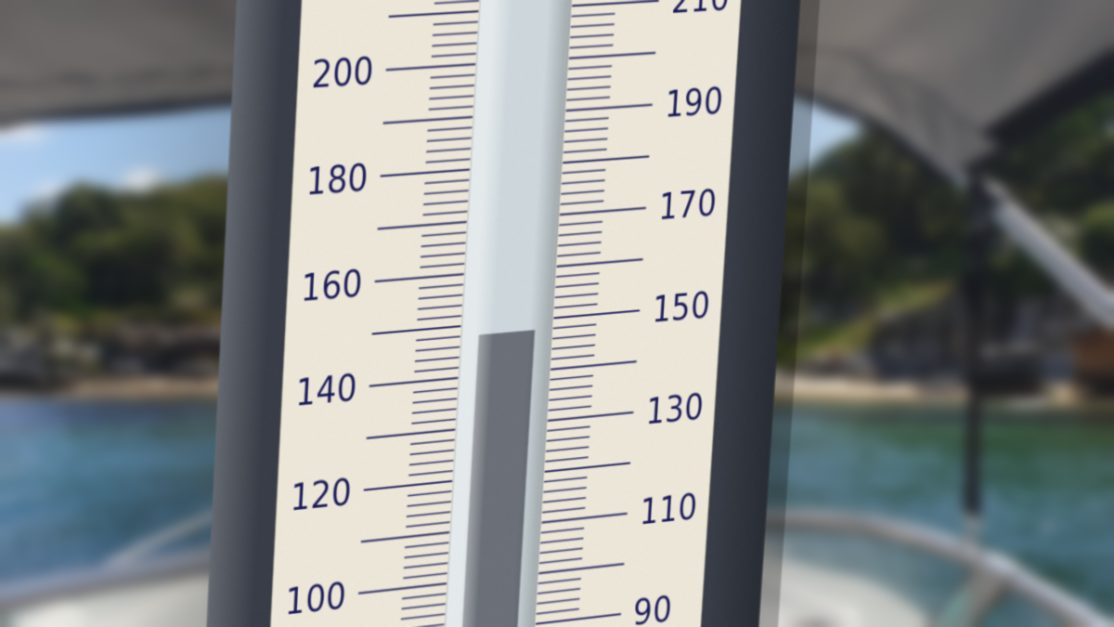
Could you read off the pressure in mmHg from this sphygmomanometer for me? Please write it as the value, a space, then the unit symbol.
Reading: 148 mmHg
